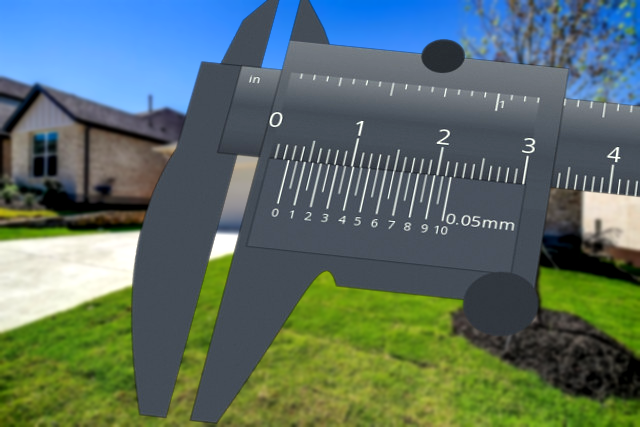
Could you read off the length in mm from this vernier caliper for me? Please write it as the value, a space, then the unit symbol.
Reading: 2.6 mm
